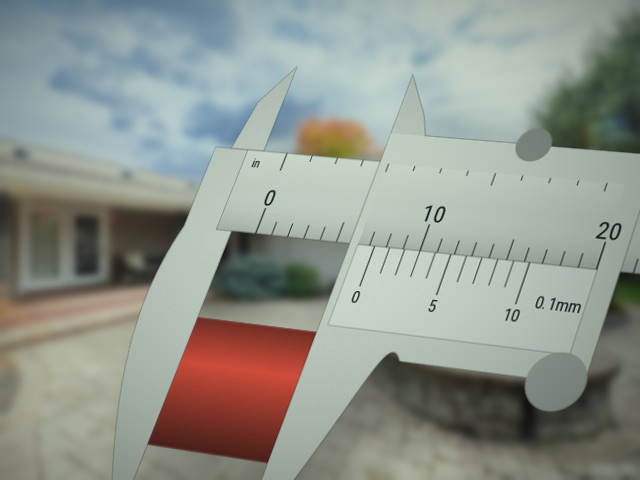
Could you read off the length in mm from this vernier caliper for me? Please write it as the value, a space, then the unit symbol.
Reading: 7.3 mm
